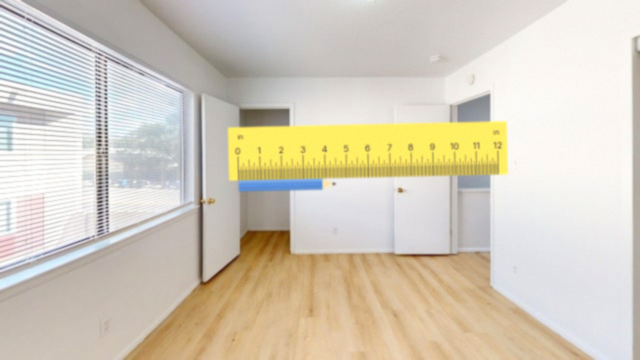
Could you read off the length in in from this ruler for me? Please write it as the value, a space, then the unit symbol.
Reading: 4.5 in
